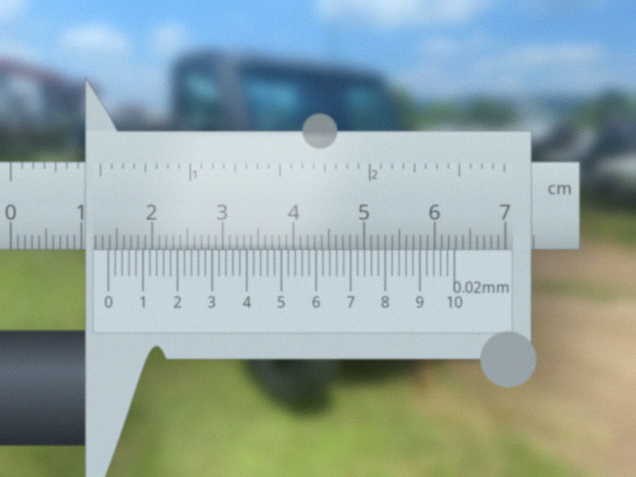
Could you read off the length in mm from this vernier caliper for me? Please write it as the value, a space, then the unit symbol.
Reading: 13.8 mm
